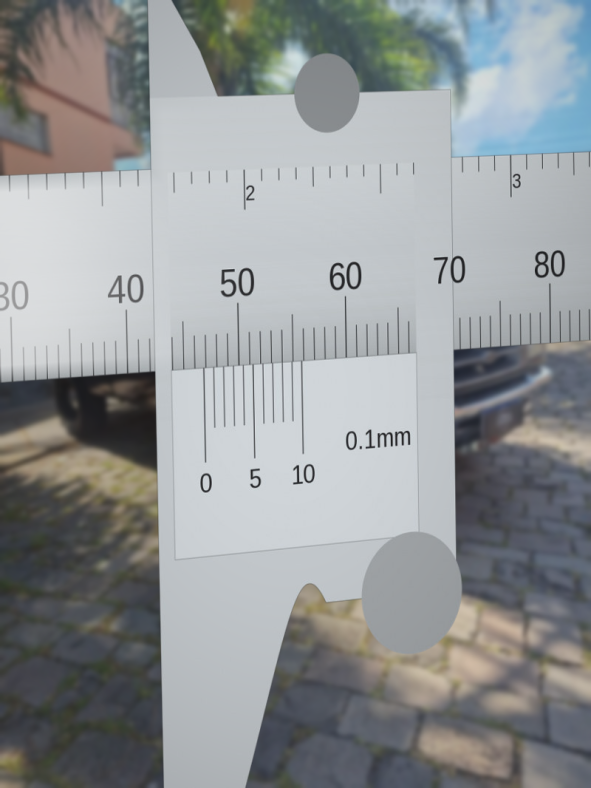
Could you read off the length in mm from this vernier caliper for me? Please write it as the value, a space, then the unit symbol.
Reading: 46.8 mm
